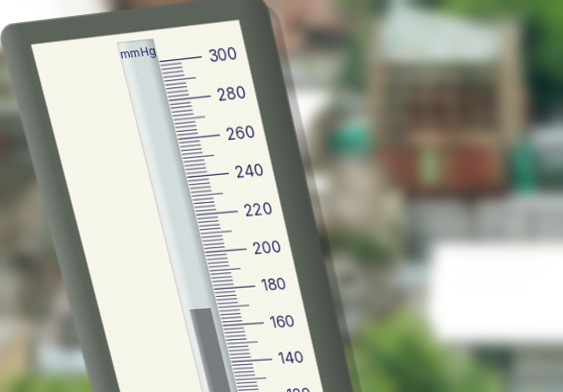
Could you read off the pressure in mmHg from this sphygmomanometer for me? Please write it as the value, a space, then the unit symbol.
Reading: 170 mmHg
